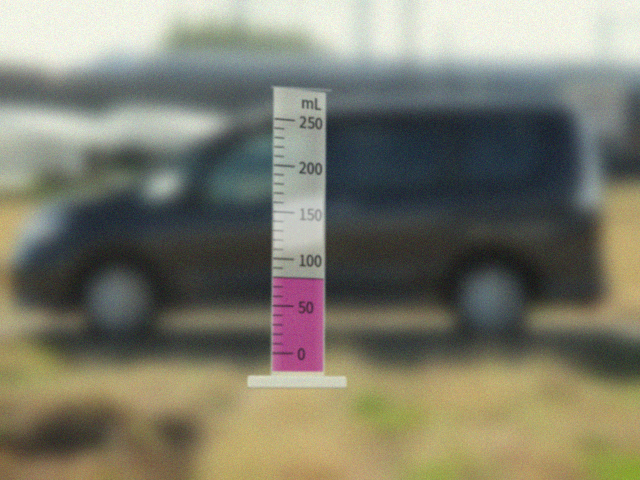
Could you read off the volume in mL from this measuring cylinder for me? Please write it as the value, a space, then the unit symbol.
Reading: 80 mL
